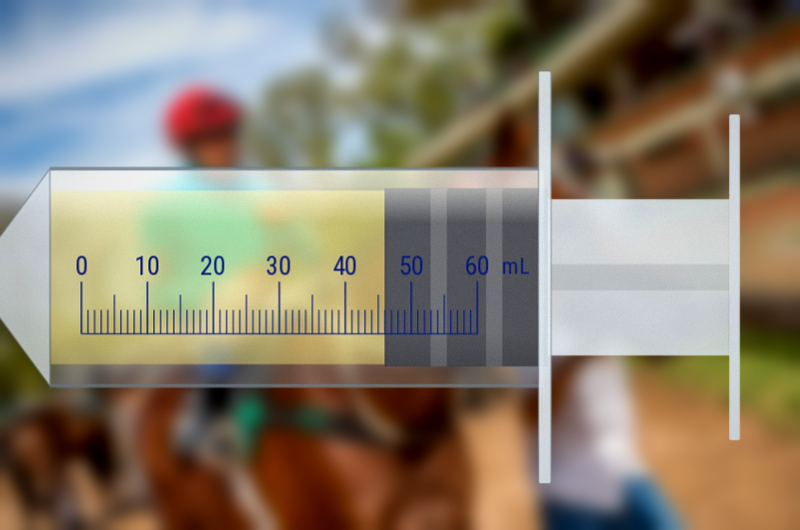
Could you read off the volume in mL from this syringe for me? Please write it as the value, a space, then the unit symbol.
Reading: 46 mL
